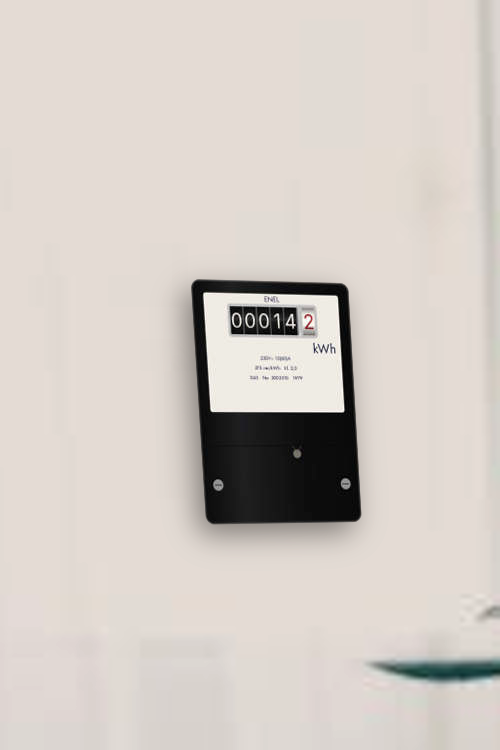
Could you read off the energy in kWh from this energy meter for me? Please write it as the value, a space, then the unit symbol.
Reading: 14.2 kWh
